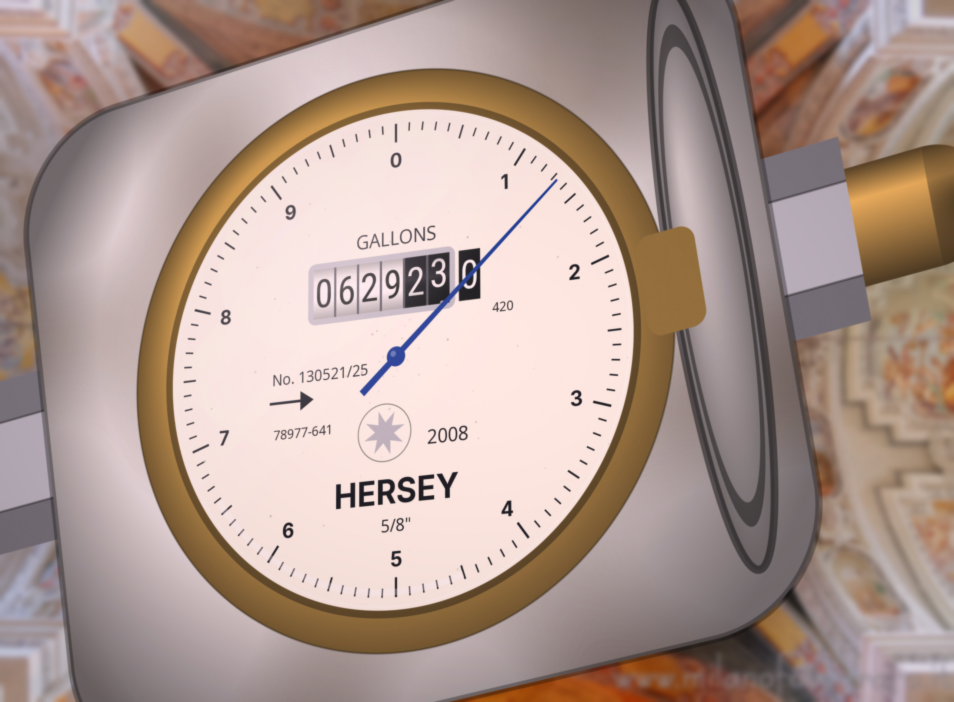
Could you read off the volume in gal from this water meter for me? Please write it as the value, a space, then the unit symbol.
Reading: 629231.3 gal
